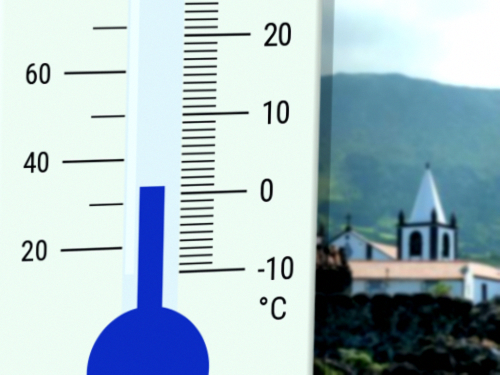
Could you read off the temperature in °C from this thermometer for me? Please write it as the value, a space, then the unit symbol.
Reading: 1 °C
